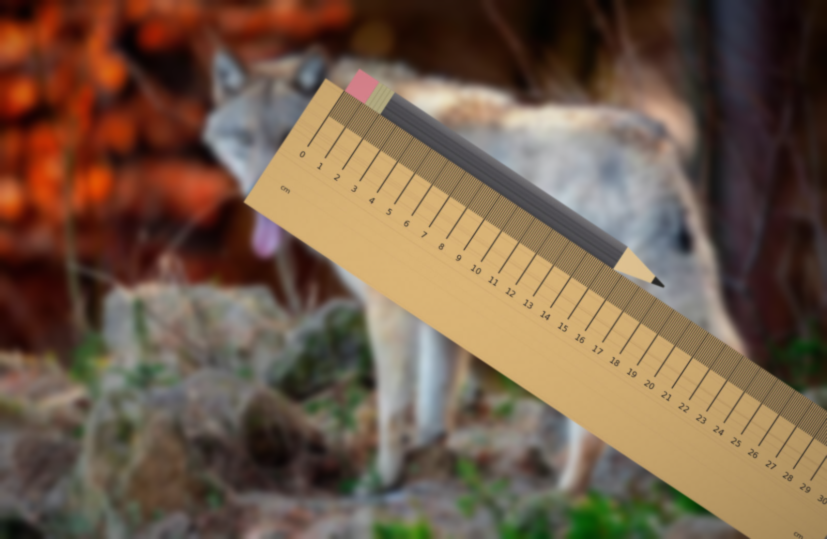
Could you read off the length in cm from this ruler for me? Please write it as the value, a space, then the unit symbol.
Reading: 18 cm
